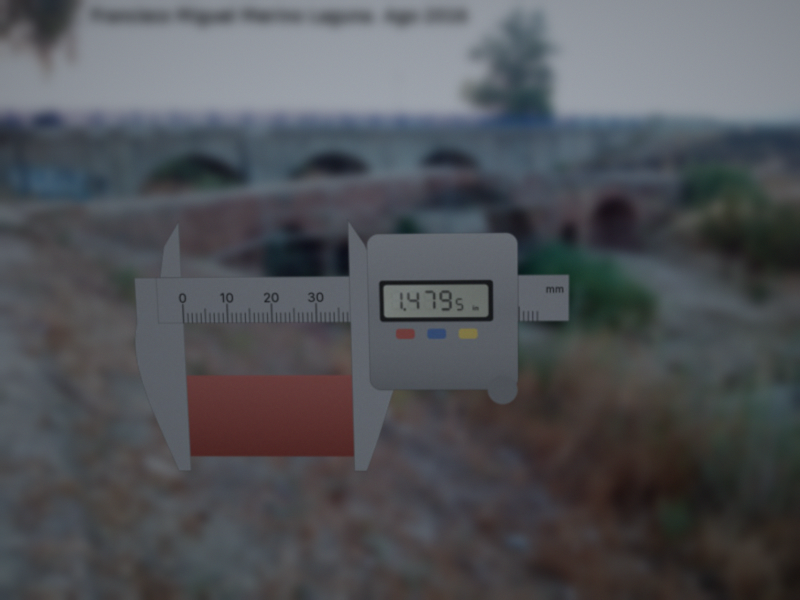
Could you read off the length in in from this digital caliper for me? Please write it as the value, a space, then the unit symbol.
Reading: 1.4795 in
